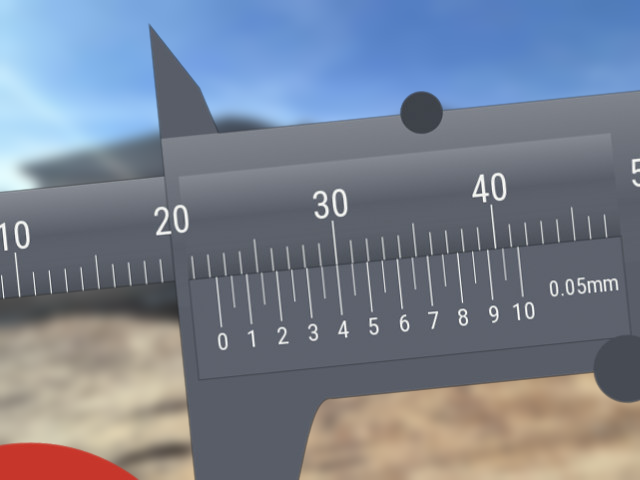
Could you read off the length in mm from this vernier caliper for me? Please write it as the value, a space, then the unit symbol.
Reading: 22.4 mm
